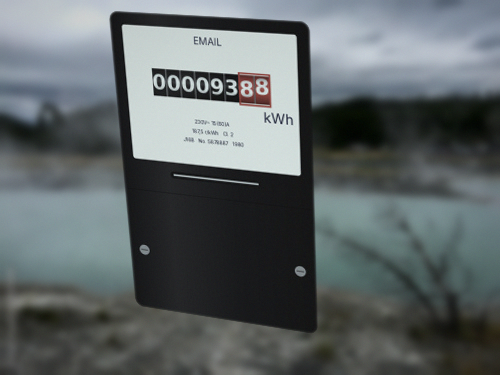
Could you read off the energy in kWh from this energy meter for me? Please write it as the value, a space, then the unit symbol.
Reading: 93.88 kWh
